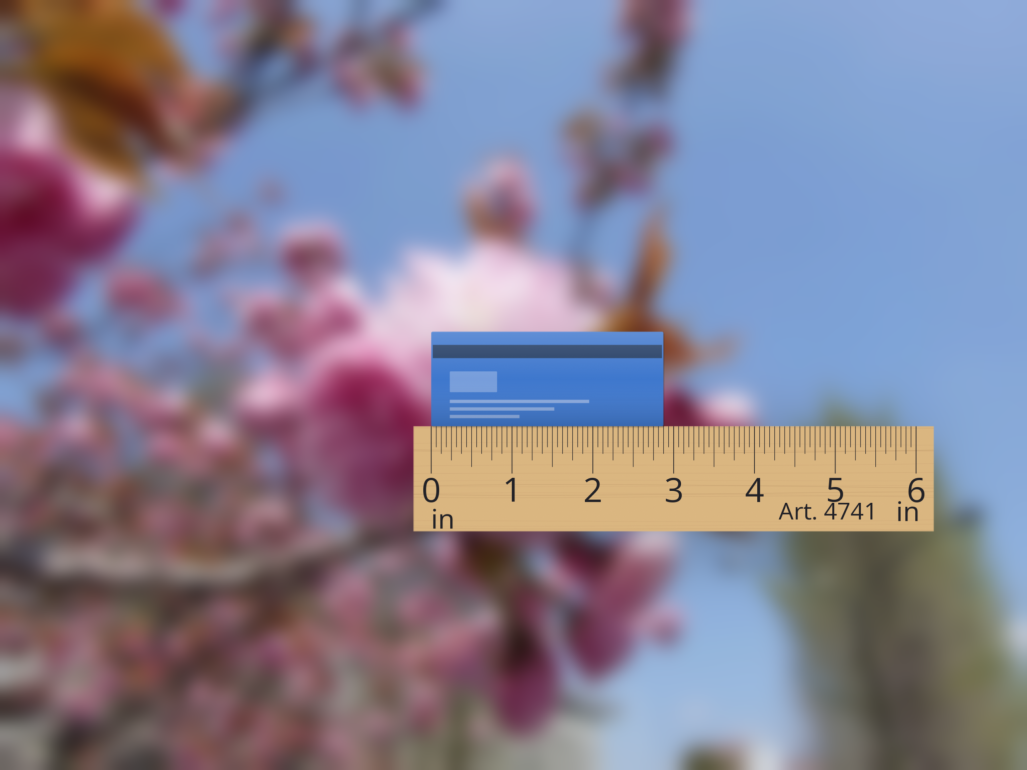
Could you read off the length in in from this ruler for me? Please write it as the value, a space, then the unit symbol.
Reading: 2.875 in
